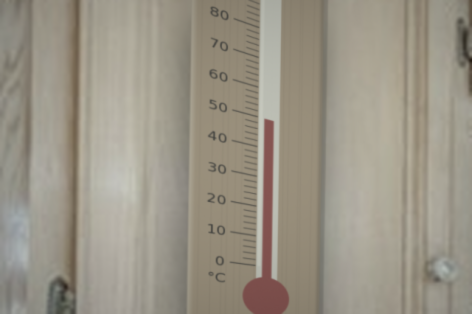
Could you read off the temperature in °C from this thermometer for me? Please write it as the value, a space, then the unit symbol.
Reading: 50 °C
